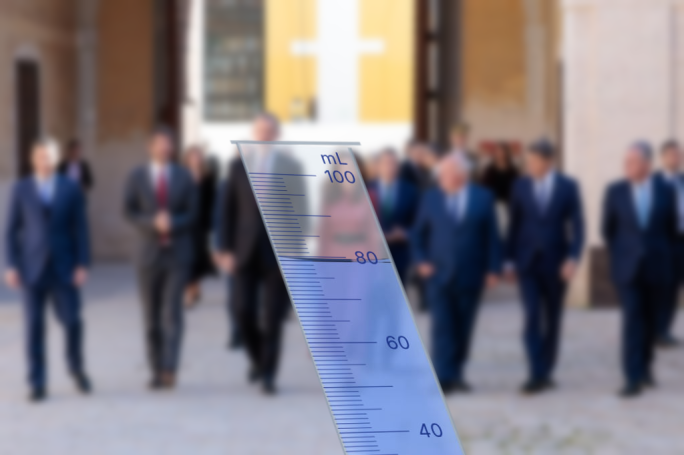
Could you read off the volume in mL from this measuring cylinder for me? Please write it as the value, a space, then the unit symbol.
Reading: 79 mL
